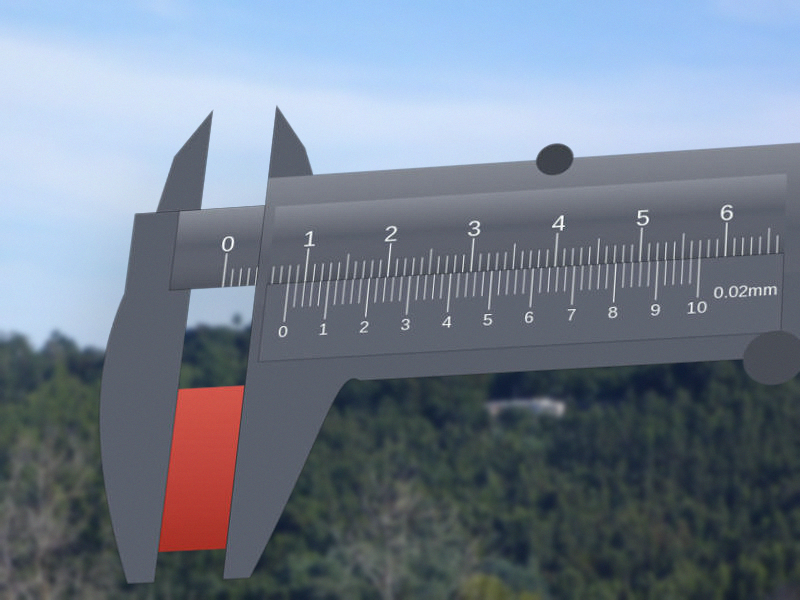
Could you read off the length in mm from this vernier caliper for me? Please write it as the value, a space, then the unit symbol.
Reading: 8.0 mm
